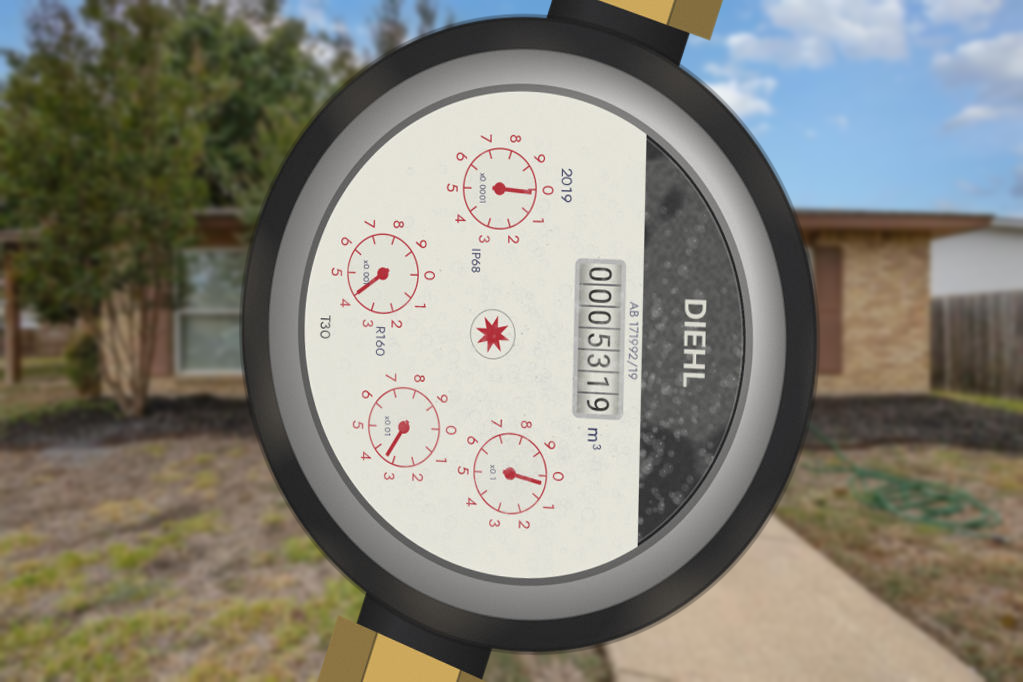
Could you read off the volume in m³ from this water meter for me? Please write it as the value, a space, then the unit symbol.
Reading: 5319.0340 m³
